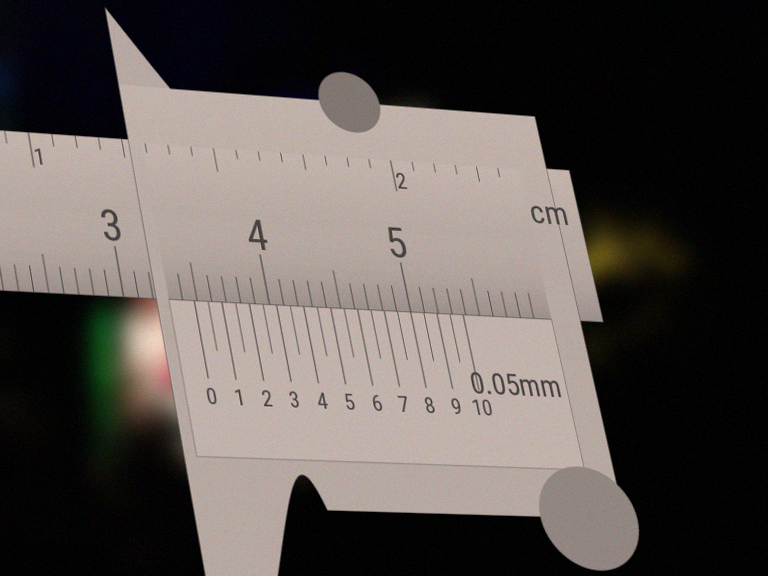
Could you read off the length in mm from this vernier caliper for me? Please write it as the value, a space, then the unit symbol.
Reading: 34.8 mm
